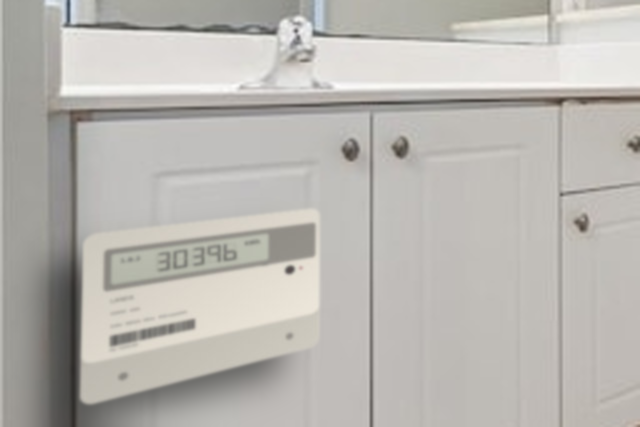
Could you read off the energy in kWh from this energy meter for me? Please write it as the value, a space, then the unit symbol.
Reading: 30396 kWh
